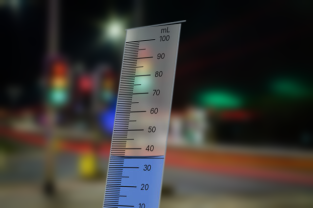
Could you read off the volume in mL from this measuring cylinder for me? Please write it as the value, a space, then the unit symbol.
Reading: 35 mL
